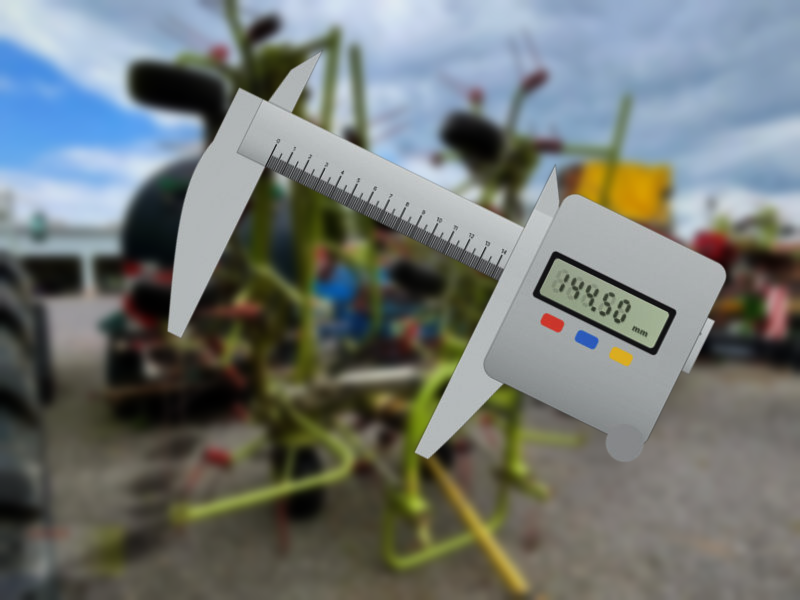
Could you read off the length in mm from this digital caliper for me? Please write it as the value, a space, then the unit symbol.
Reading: 144.50 mm
